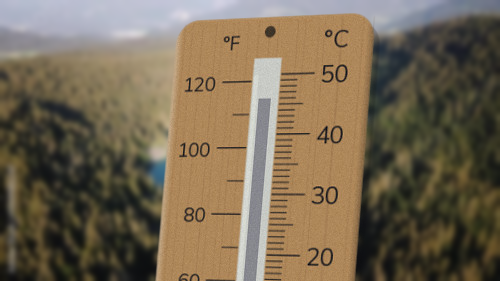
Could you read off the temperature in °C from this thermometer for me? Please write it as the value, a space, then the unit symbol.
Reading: 46 °C
